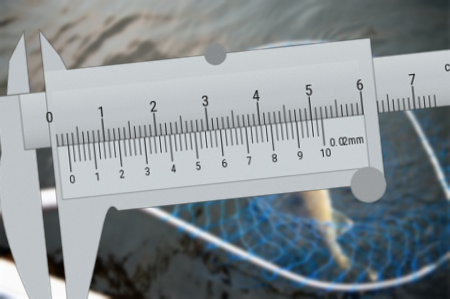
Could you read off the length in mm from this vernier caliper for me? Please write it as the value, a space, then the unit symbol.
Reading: 3.0 mm
